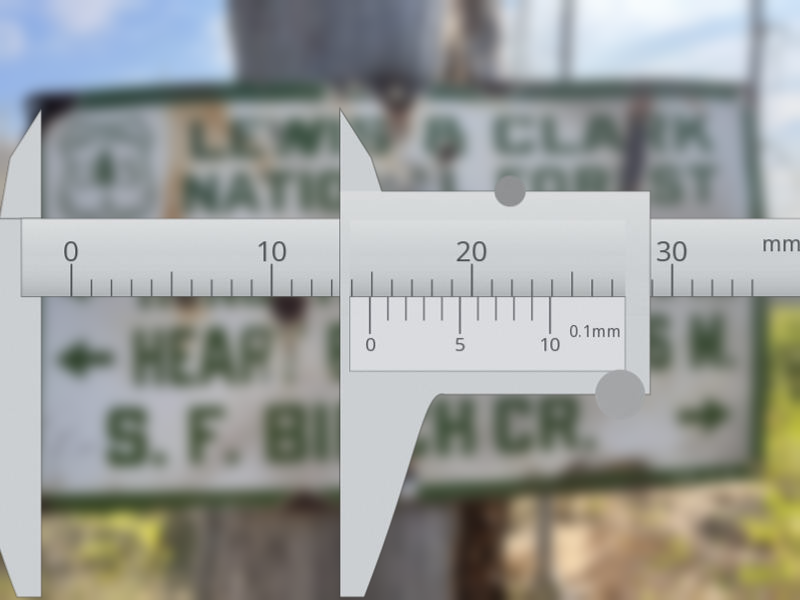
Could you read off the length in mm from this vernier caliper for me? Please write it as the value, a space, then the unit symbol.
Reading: 14.9 mm
